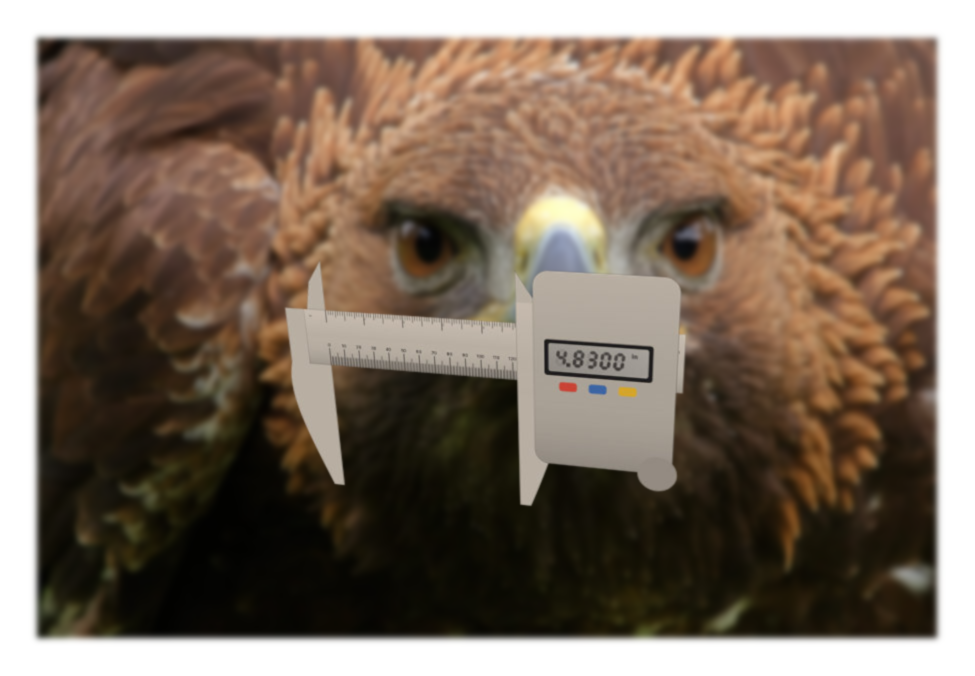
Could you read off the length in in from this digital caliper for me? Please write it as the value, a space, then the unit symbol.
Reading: 4.8300 in
